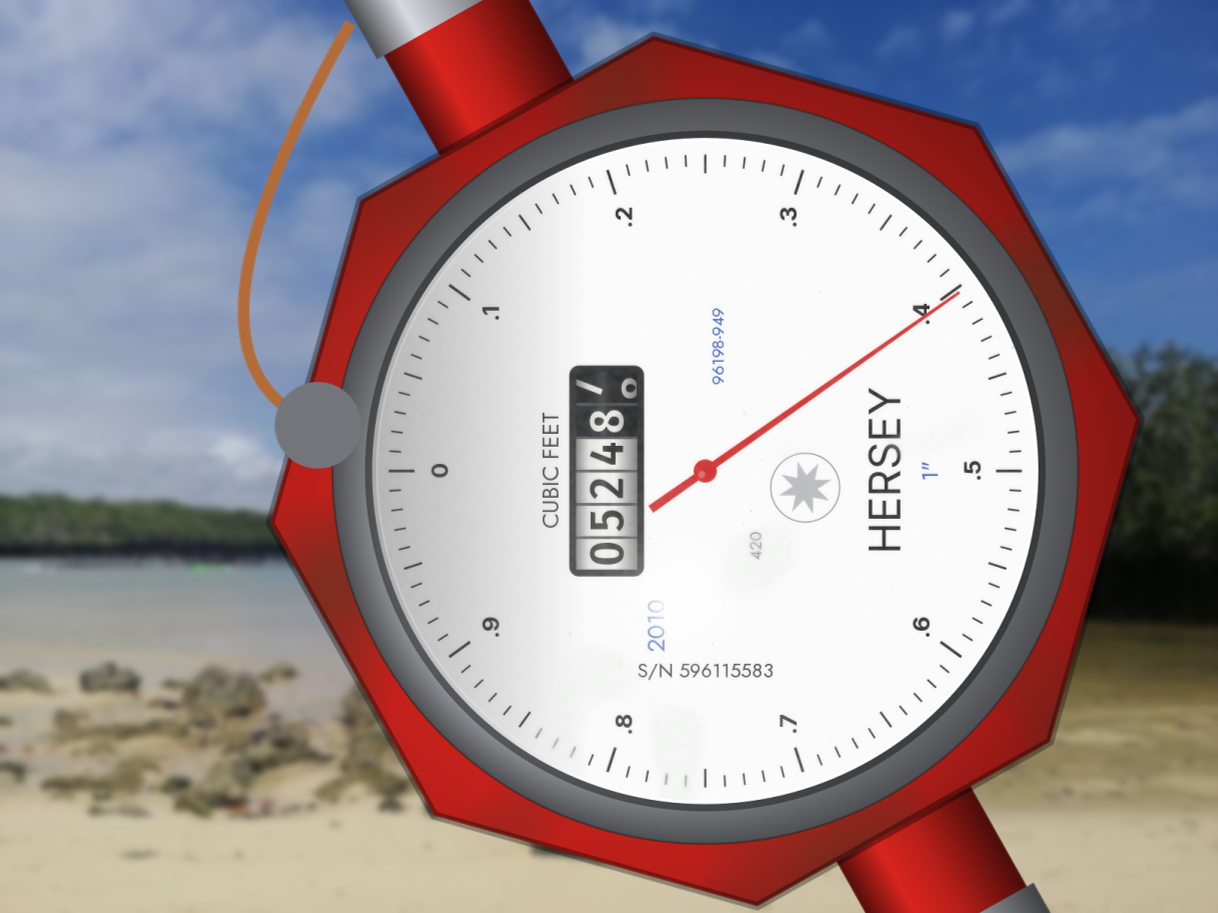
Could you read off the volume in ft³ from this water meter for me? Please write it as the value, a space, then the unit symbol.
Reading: 52487.40 ft³
